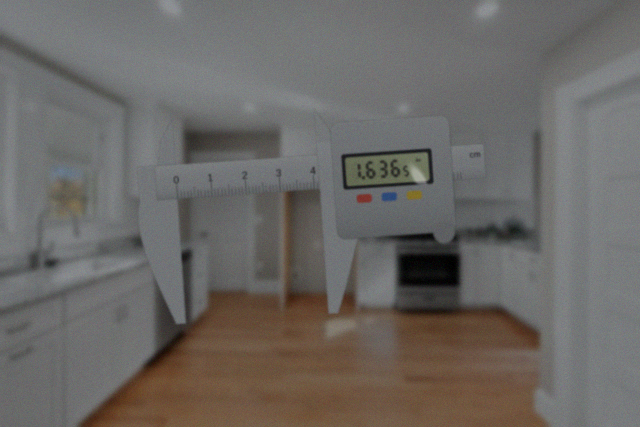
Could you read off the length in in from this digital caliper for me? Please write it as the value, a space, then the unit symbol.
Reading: 1.6365 in
